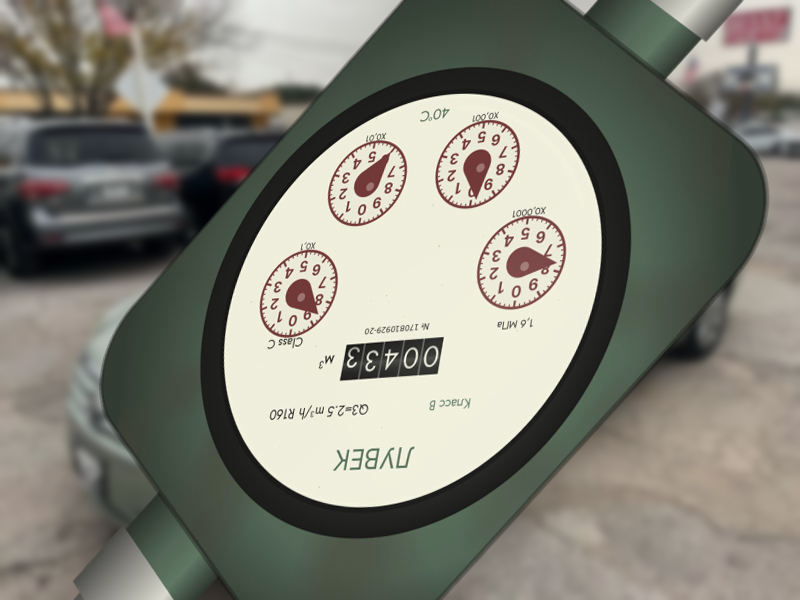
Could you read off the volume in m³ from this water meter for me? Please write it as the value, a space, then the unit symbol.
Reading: 432.8597 m³
